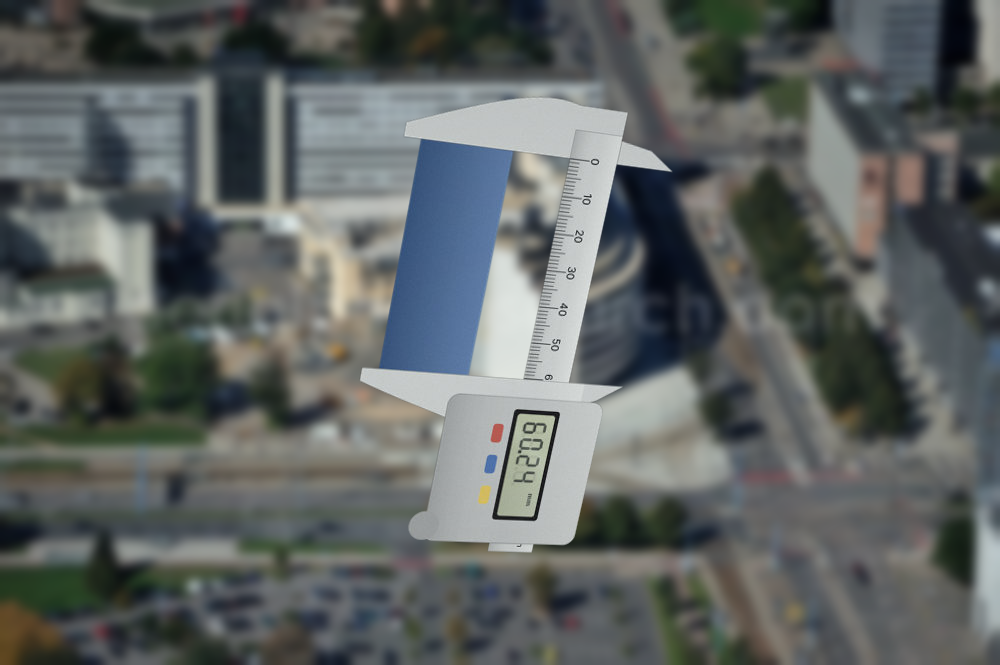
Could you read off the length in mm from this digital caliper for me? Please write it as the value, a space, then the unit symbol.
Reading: 60.24 mm
